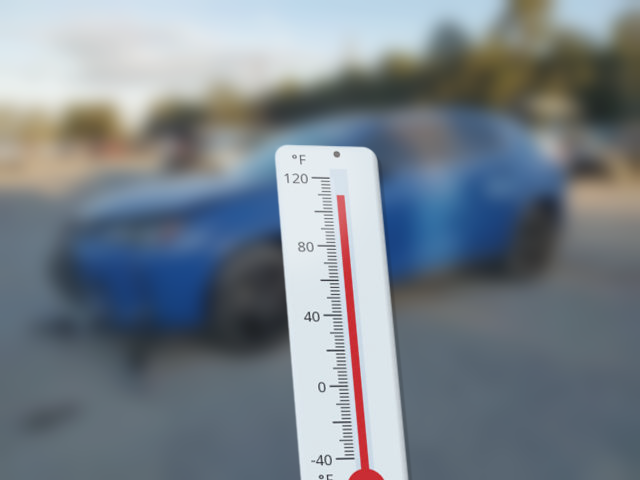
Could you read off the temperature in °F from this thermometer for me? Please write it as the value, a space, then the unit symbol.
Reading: 110 °F
